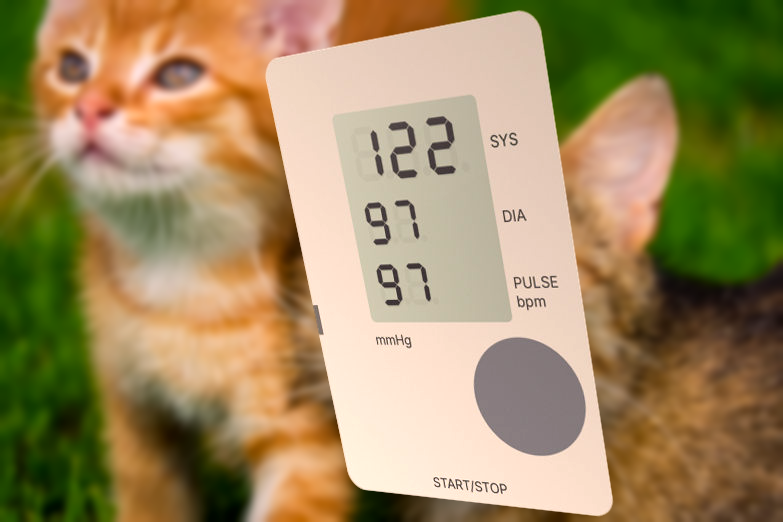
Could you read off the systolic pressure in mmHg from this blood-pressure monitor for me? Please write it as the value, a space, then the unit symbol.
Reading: 122 mmHg
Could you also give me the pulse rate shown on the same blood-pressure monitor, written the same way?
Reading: 97 bpm
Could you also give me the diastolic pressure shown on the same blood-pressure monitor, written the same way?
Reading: 97 mmHg
